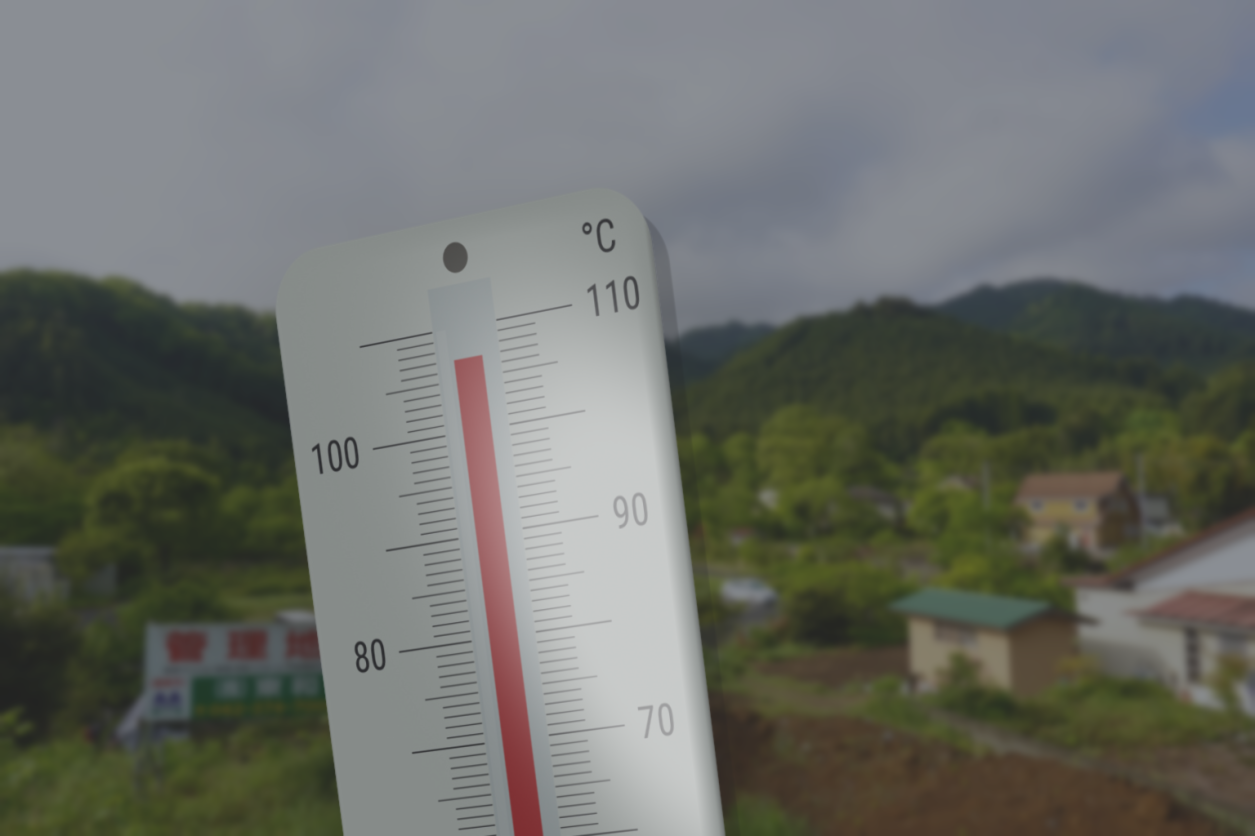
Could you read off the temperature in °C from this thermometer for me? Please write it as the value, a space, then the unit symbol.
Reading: 107 °C
